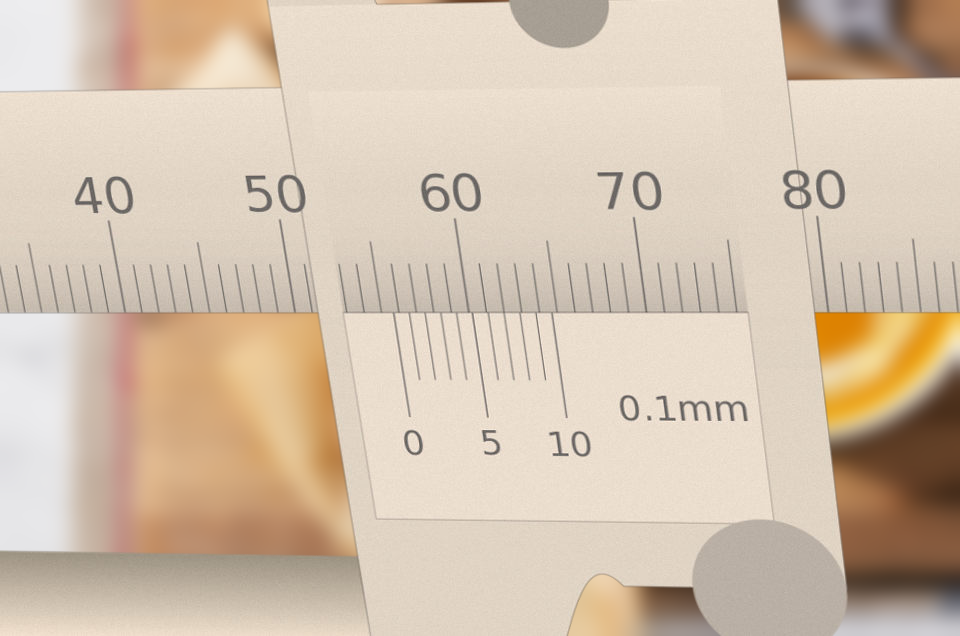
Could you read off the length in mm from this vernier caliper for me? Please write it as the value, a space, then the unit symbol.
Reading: 55.7 mm
